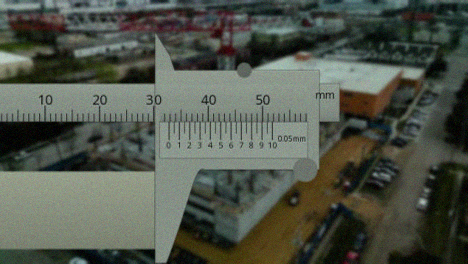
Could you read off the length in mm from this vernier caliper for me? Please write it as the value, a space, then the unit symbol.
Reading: 32.8 mm
